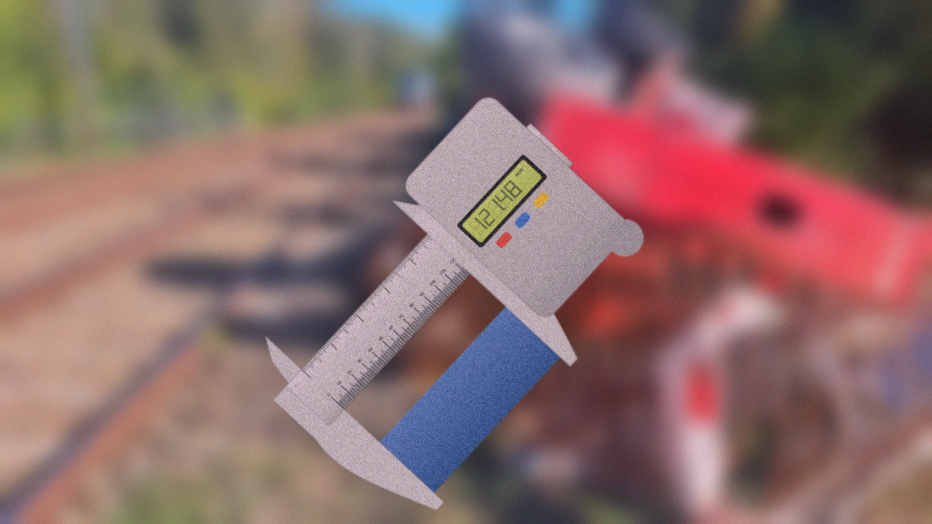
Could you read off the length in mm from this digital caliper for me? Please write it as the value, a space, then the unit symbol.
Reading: 121.48 mm
